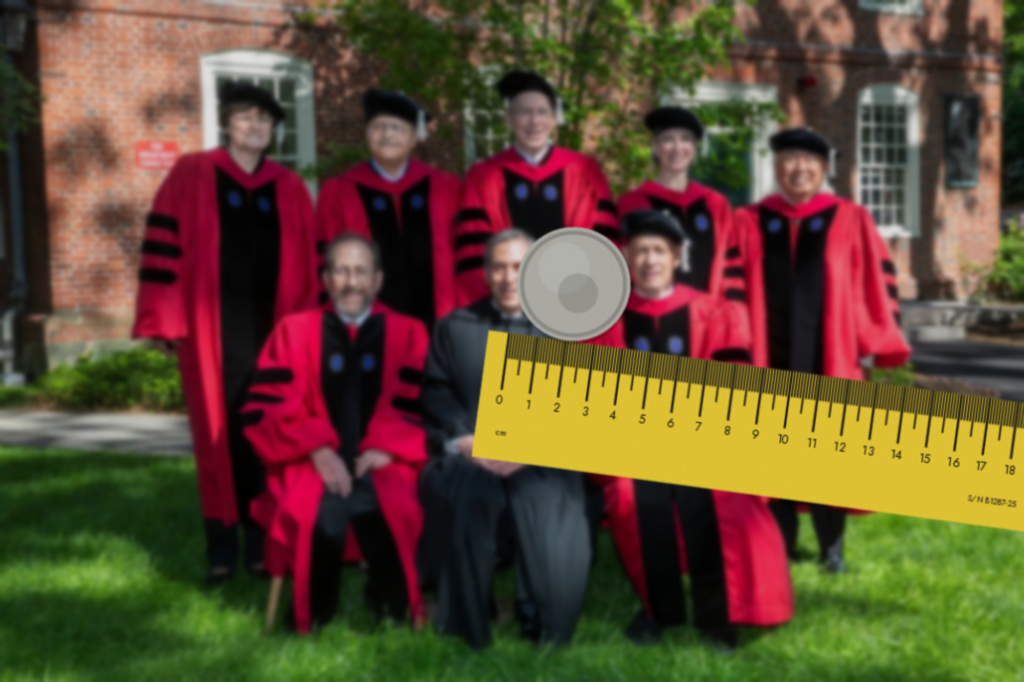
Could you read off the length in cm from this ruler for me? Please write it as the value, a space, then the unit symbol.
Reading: 4 cm
